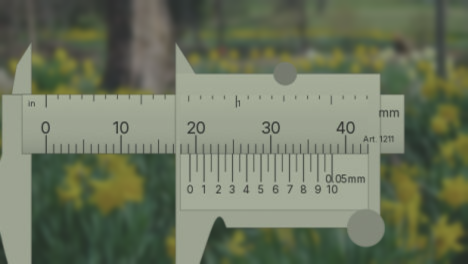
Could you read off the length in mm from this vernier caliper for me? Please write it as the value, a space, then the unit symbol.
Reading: 19.2 mm
